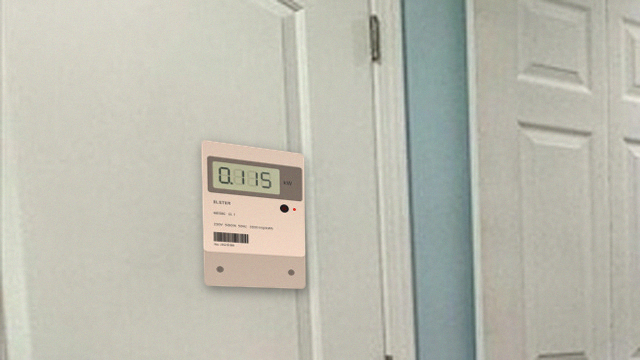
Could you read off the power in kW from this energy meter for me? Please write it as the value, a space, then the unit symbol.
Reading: 0.115 kW
